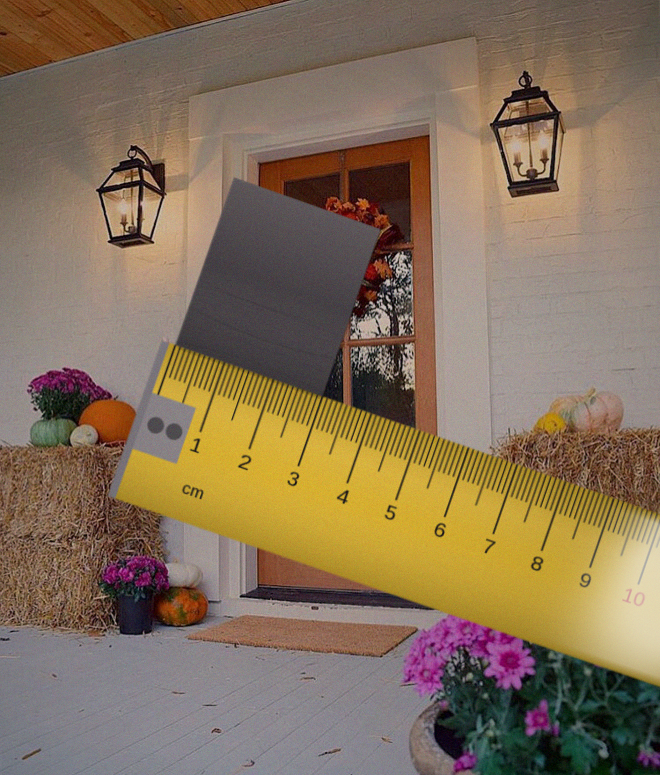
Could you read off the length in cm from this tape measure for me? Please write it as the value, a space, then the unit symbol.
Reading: 3 cm
